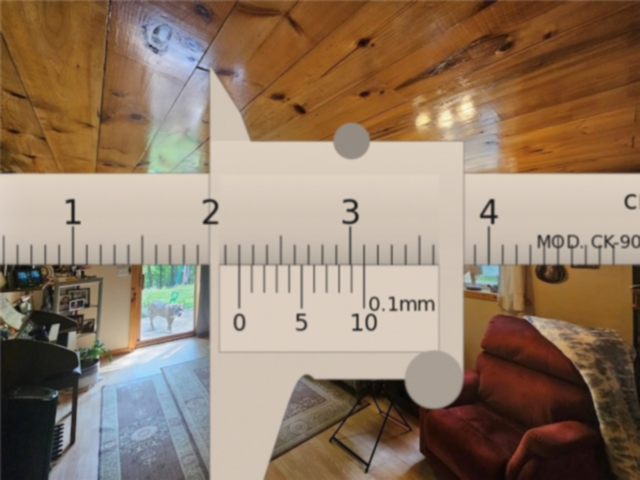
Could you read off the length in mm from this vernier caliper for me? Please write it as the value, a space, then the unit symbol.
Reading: 22.0 mm
